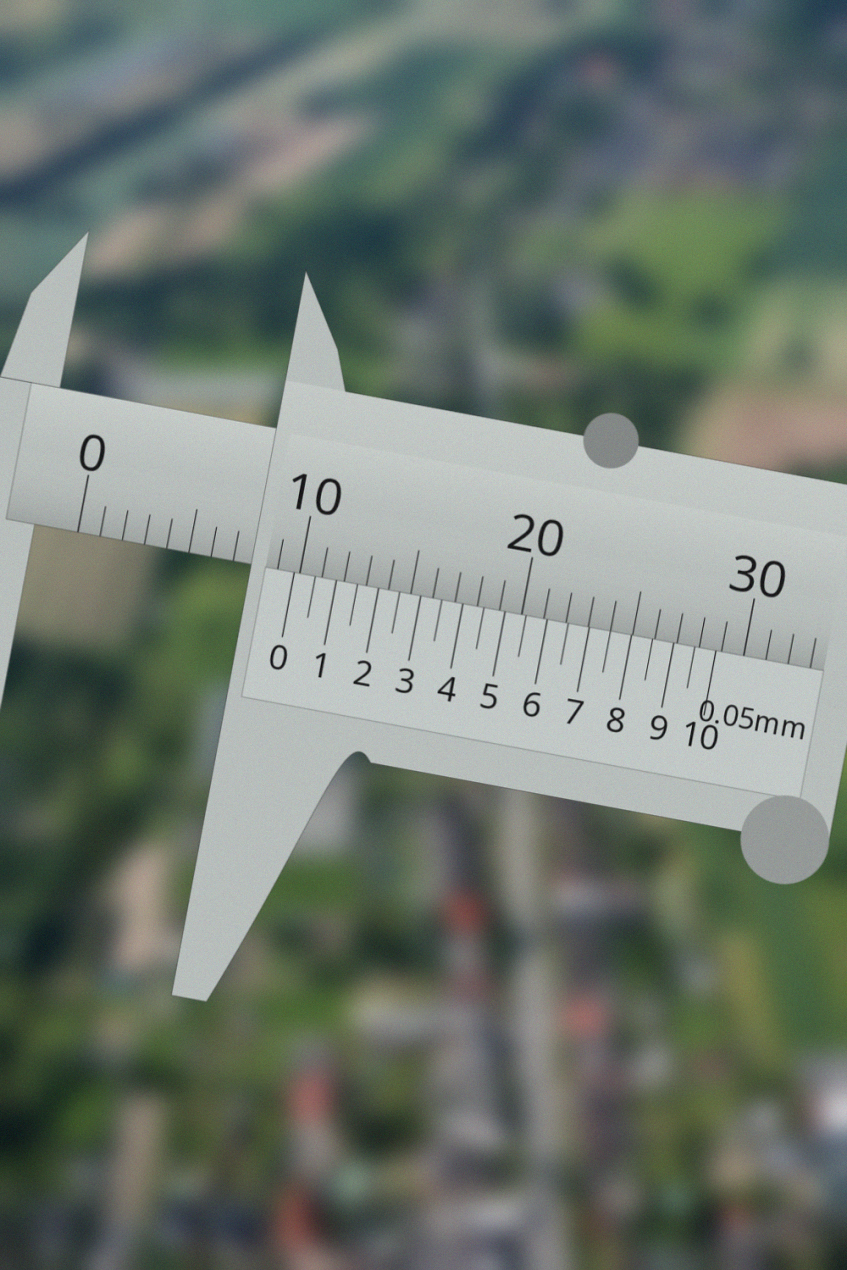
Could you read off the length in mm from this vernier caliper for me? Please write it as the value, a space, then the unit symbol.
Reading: 9.75 mm
